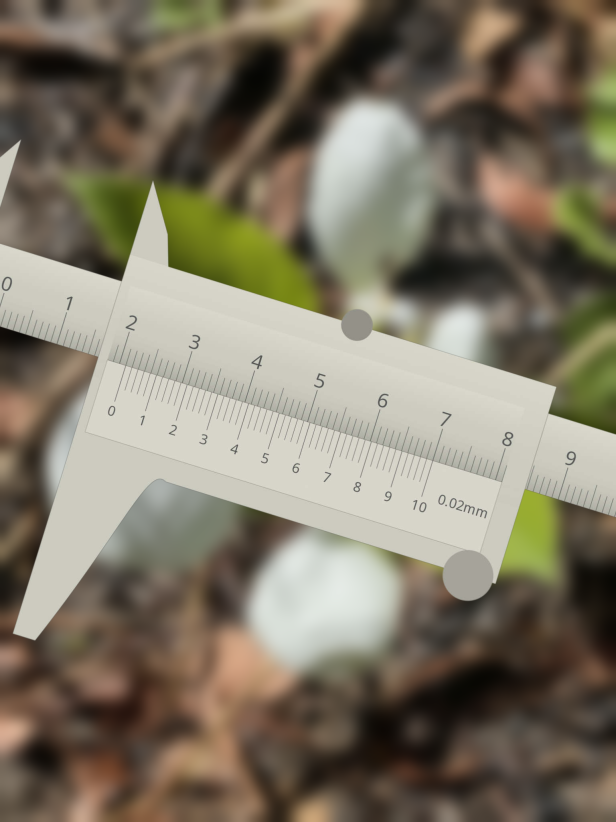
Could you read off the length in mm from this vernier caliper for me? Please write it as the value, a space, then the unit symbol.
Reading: 21.0 mm
